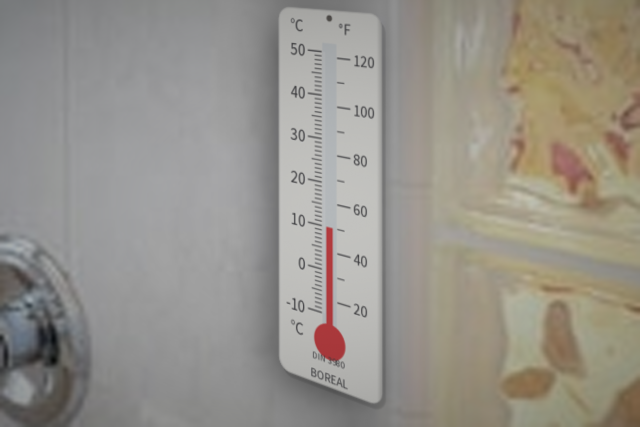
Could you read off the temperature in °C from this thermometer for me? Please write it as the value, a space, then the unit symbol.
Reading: 10 °C
